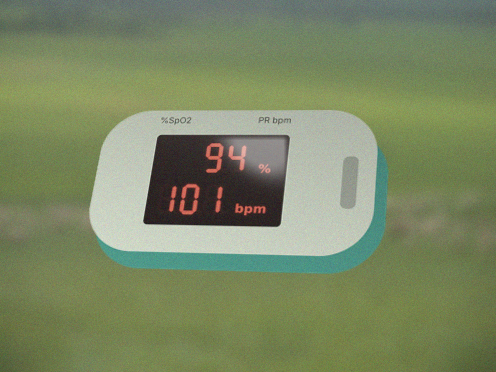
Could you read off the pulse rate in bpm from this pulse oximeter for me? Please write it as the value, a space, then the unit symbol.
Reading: 101 bpm
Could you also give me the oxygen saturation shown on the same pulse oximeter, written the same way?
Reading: 94 %
